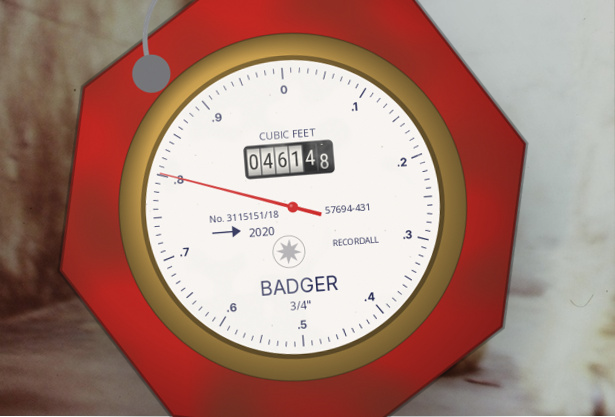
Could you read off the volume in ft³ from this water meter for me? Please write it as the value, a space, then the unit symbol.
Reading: 46147.80 ft³
